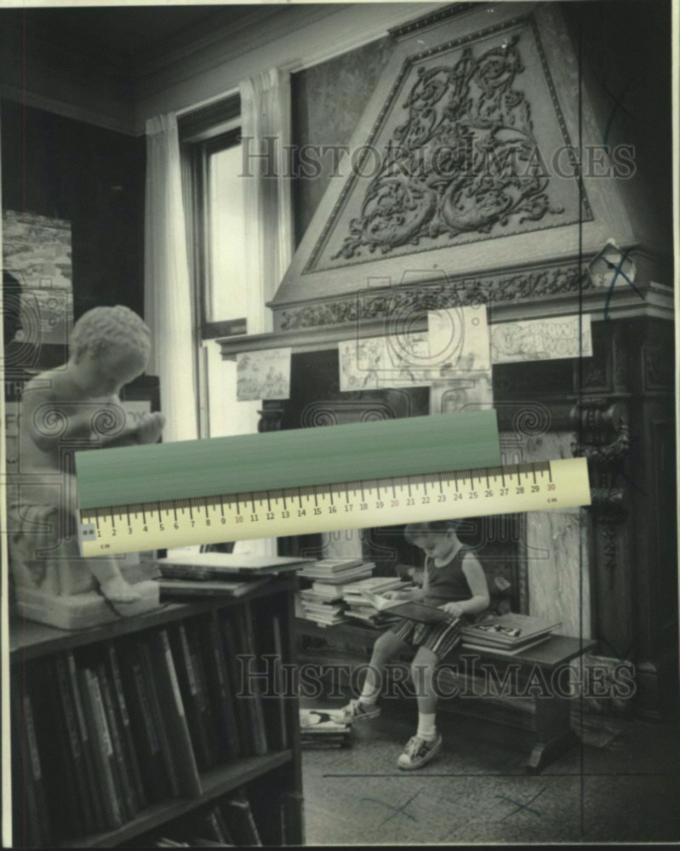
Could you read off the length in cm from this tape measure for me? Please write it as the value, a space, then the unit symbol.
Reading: 27 cm
